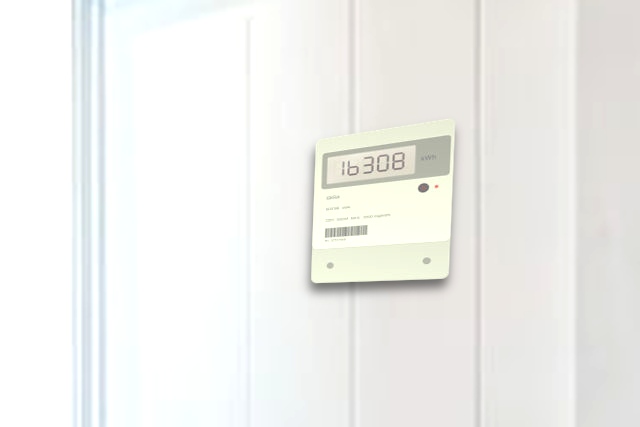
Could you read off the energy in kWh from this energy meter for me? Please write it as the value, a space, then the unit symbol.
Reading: 16308 kWh
